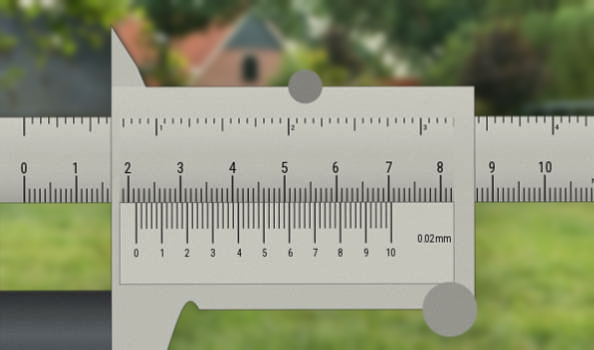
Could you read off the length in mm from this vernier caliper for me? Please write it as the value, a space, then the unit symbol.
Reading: 21.5 mm
